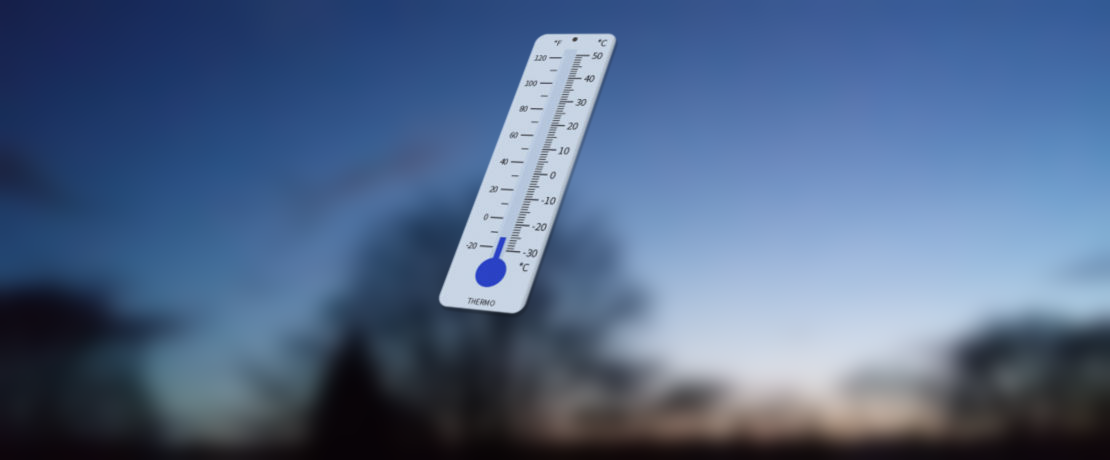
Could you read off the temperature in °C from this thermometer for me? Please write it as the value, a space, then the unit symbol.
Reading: -25 °C
